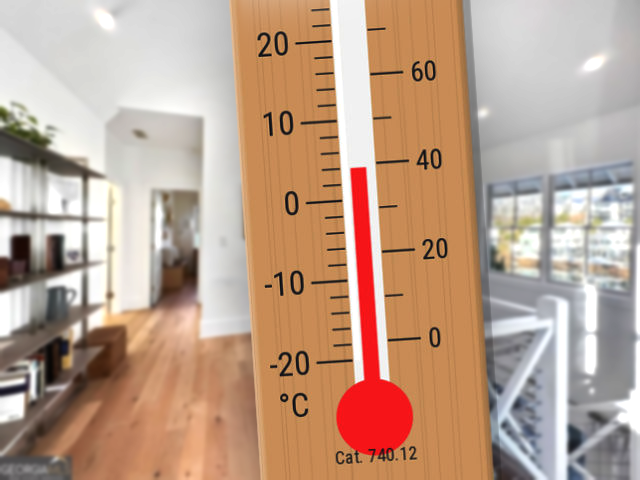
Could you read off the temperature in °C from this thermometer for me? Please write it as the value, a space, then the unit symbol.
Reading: 4 °C
